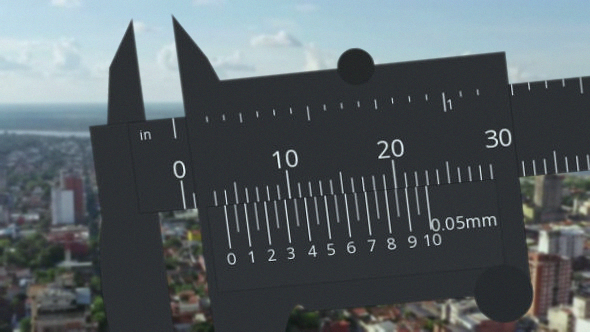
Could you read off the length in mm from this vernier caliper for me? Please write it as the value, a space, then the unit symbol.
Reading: 3.8 mm
